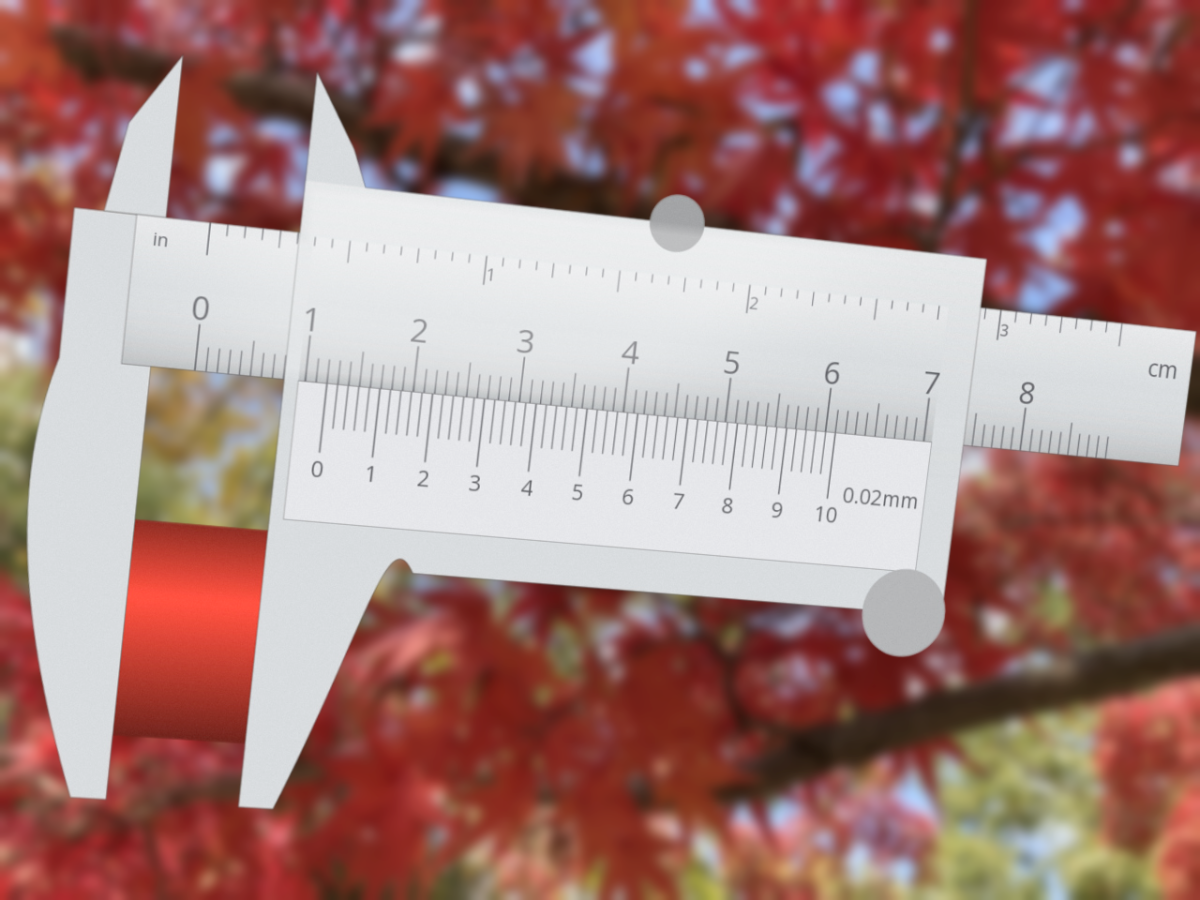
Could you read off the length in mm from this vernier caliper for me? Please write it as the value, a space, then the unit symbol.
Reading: 12.0 mm
